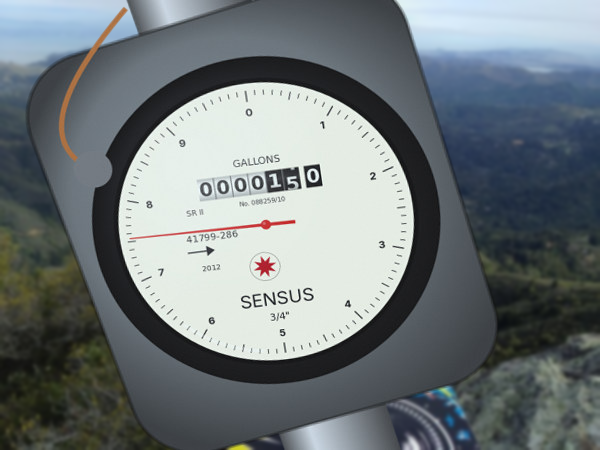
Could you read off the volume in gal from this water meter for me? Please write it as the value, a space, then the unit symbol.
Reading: 147.5 gal
